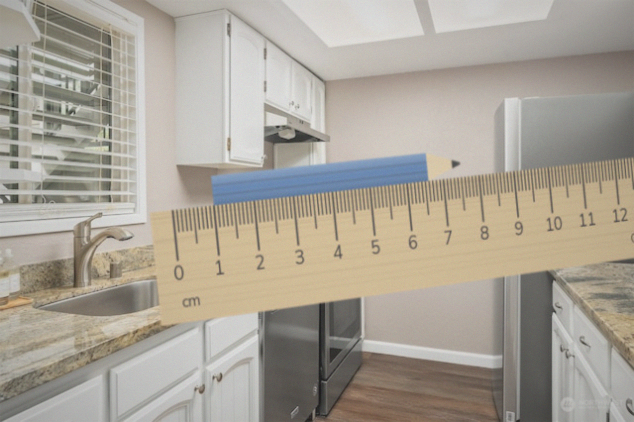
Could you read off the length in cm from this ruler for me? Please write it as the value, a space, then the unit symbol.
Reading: 6.5 cm
